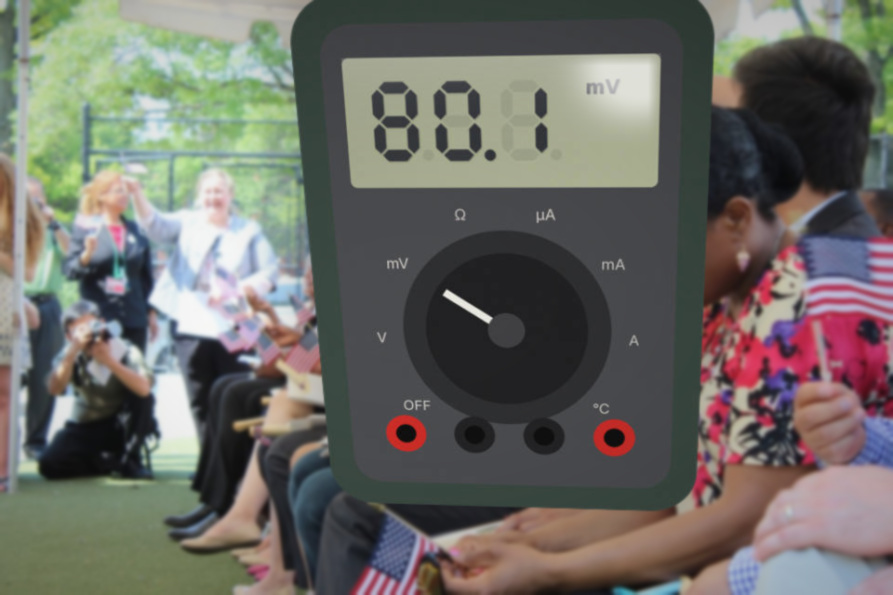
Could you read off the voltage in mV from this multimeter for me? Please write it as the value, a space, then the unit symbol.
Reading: 80.1 mV
